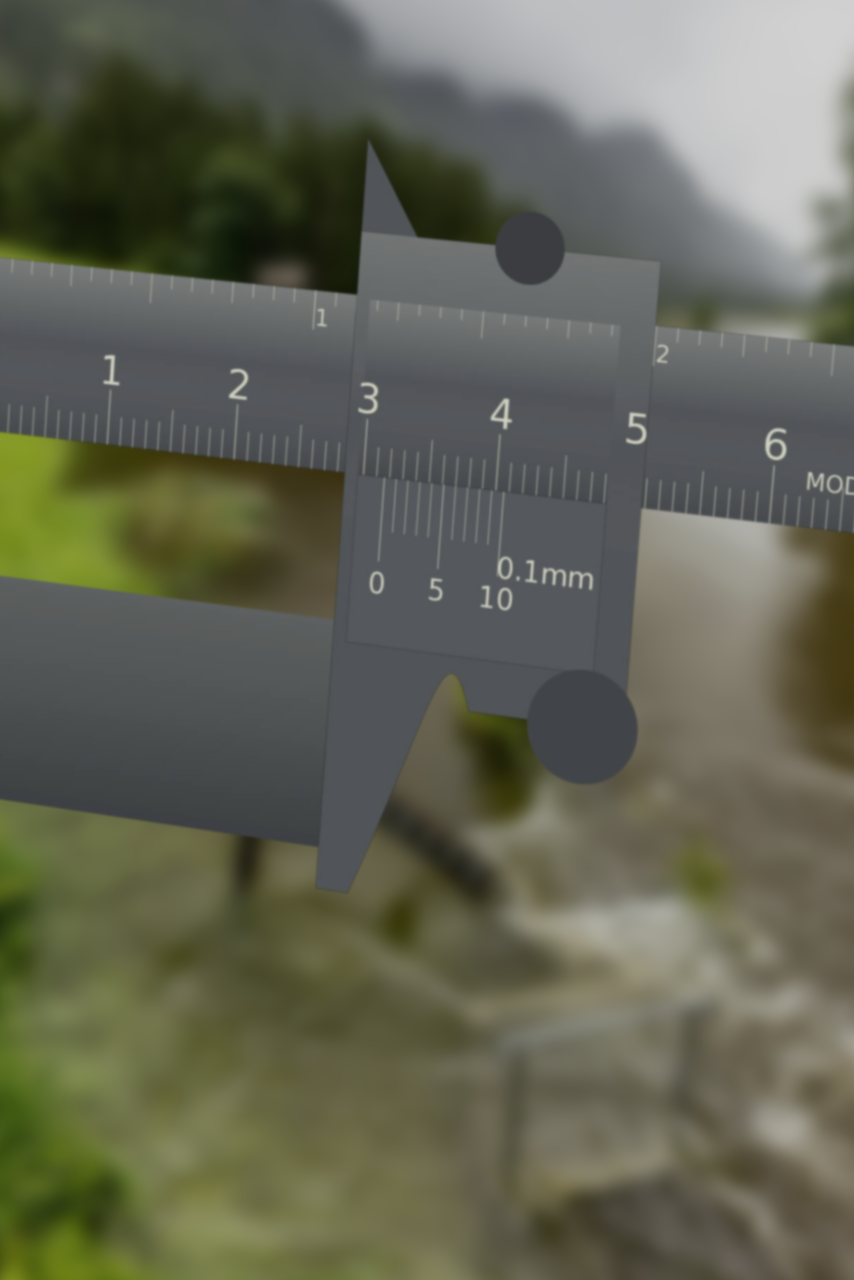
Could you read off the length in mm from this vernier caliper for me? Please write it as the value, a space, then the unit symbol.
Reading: 31.6 mm
